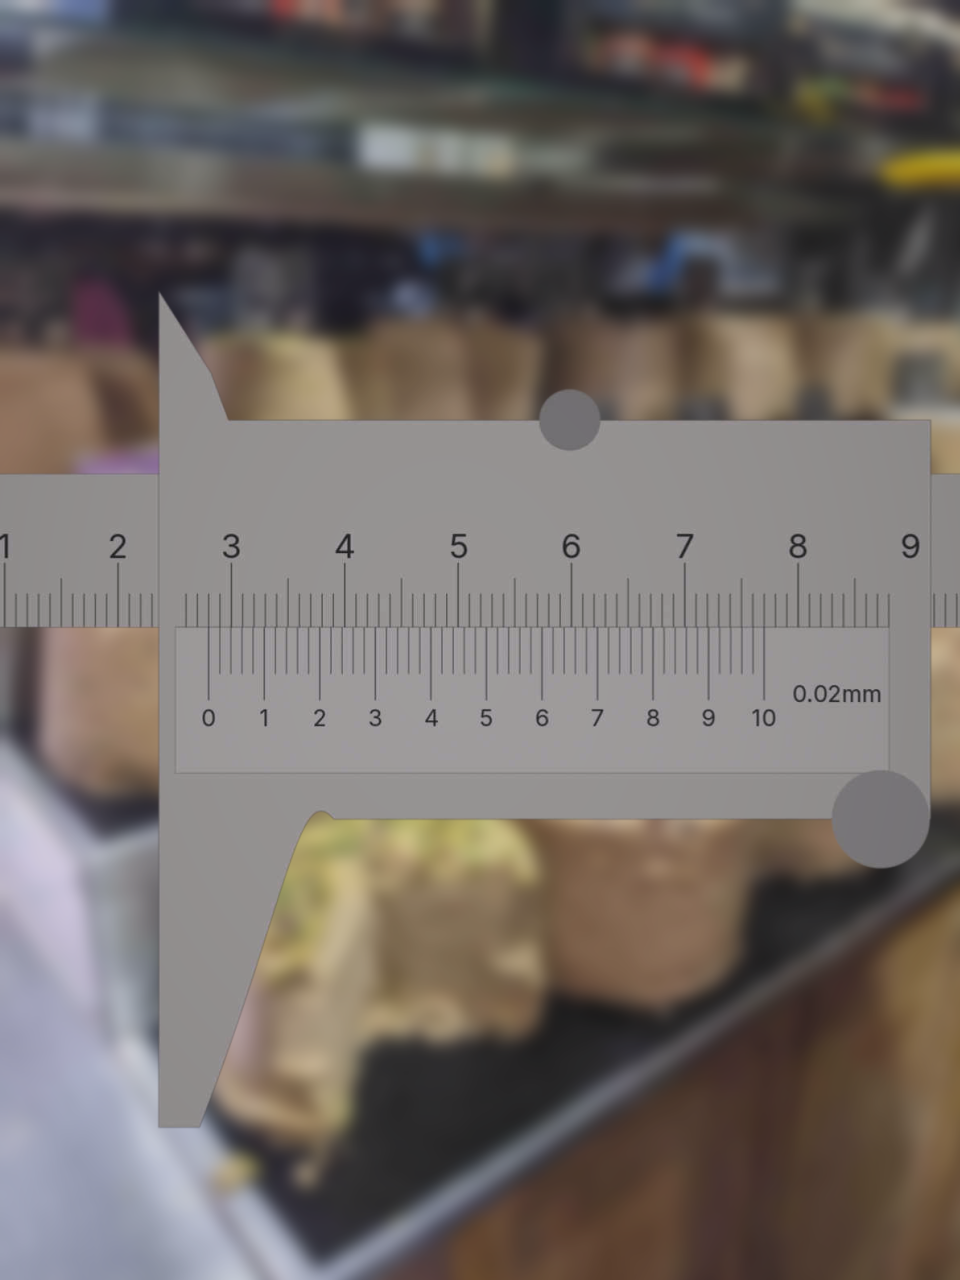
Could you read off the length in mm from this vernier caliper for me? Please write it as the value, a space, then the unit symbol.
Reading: 28.0 mm
